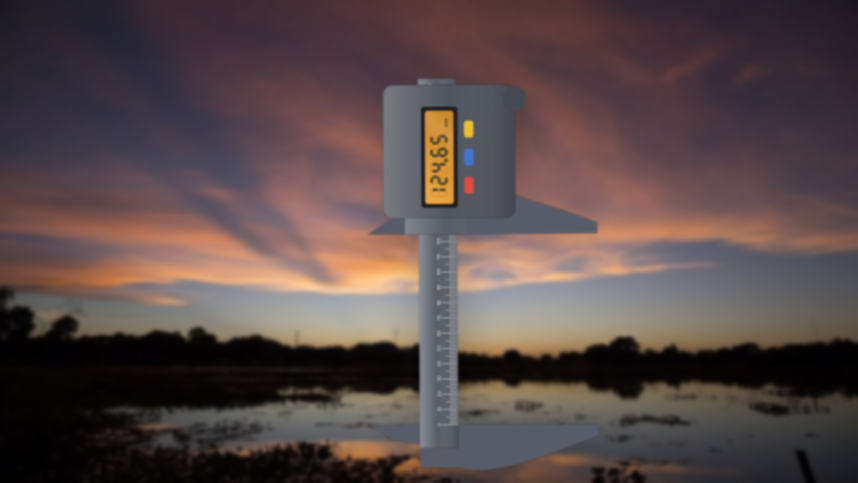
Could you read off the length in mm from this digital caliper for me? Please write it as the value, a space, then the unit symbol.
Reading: 124.65 mm
